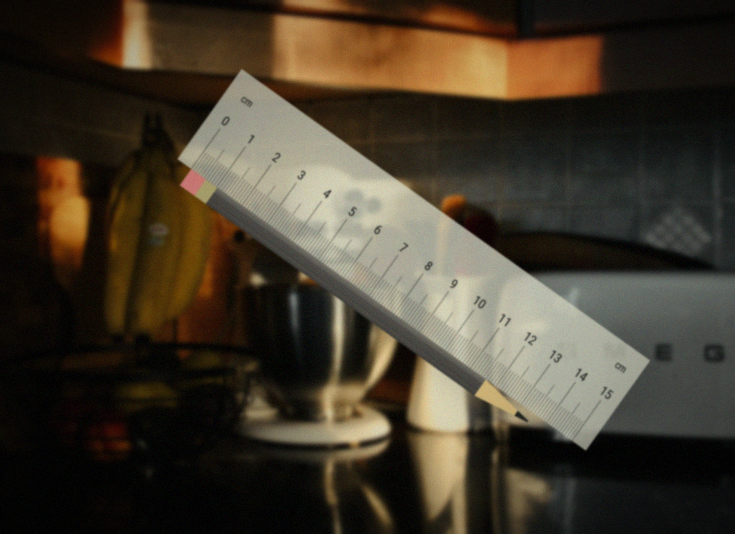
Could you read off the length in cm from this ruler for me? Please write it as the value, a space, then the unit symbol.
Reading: 13.5 cm
